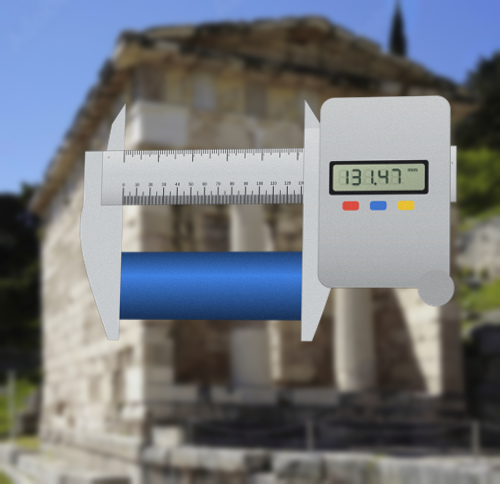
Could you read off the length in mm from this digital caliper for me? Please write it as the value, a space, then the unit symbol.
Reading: 131.47 mm
